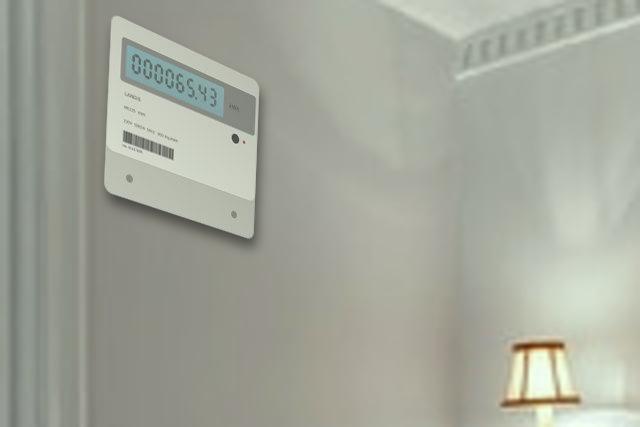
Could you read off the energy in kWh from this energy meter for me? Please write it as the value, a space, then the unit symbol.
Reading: 65.43 kWh
